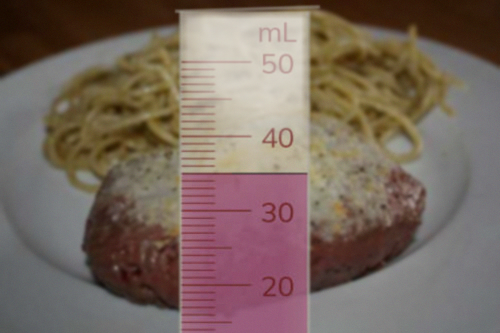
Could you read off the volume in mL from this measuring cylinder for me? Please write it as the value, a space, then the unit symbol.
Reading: 35 mL
